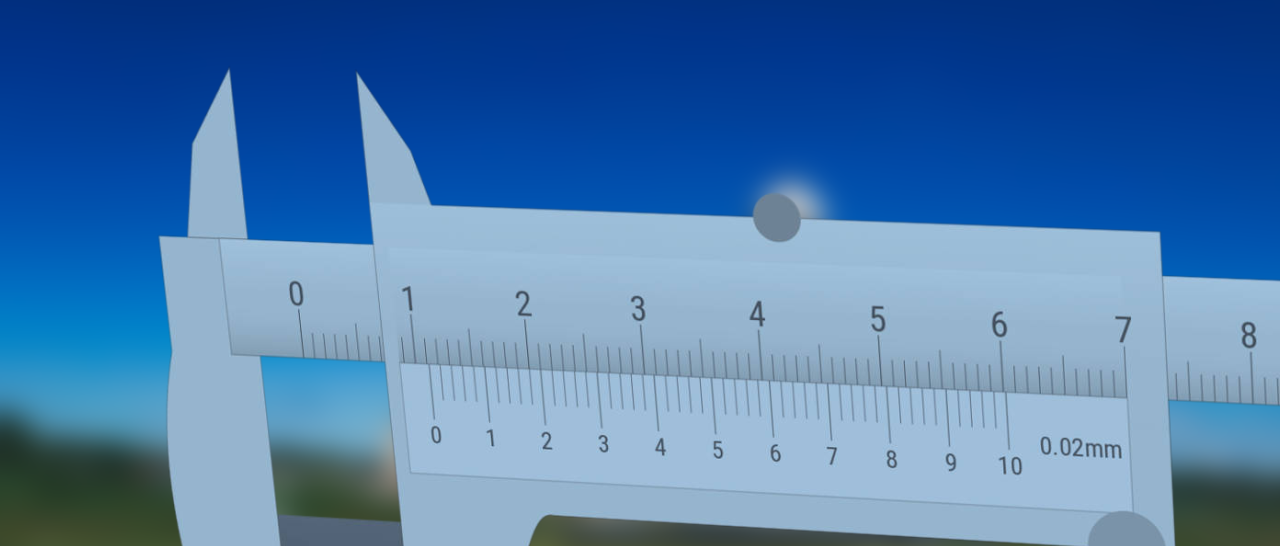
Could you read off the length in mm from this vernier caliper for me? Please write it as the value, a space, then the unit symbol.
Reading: 11.2 mm
